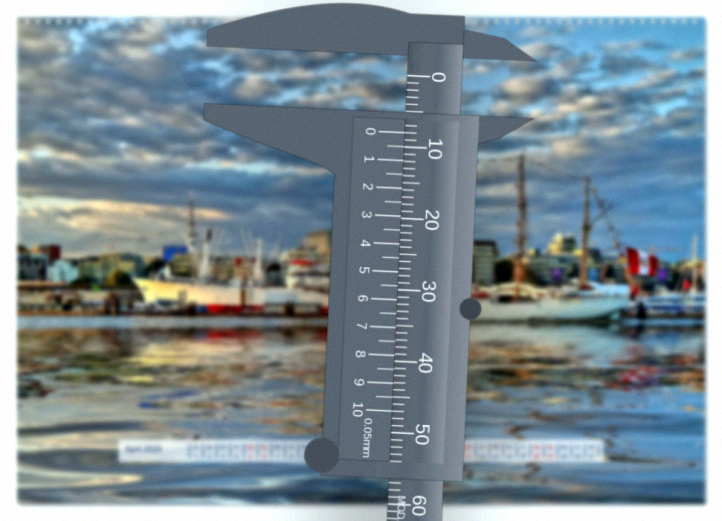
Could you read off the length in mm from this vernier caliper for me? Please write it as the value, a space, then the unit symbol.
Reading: 8.0 mm
